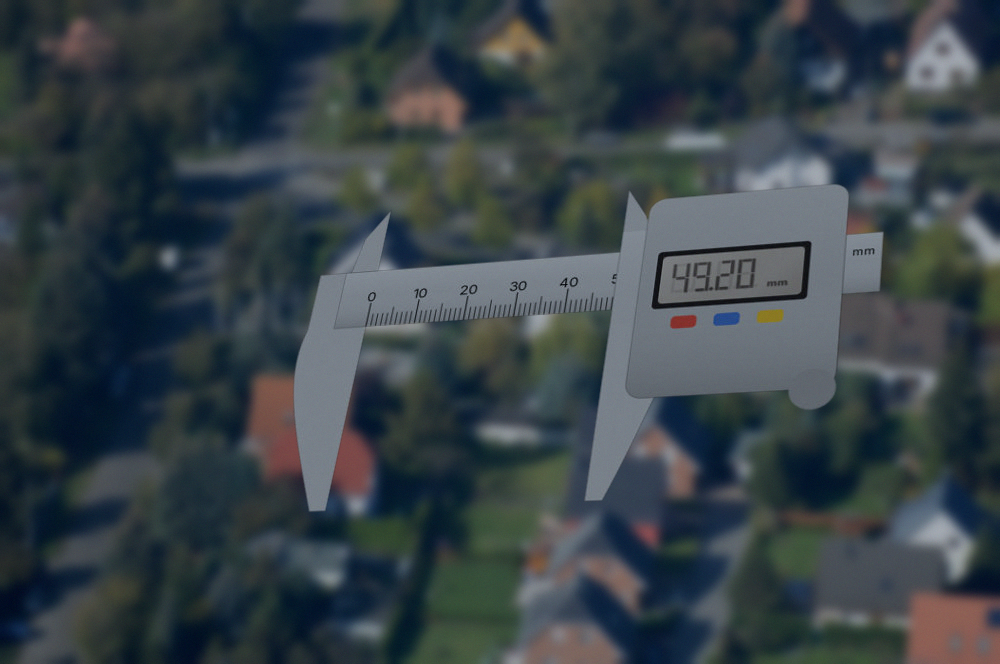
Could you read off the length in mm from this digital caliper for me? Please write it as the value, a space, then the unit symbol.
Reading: 49.20 mm
